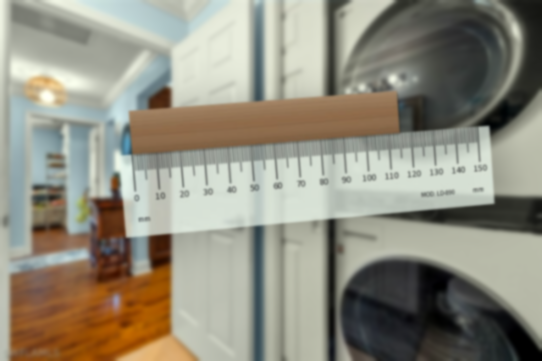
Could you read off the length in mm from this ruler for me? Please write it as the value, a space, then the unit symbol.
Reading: 115 mm
